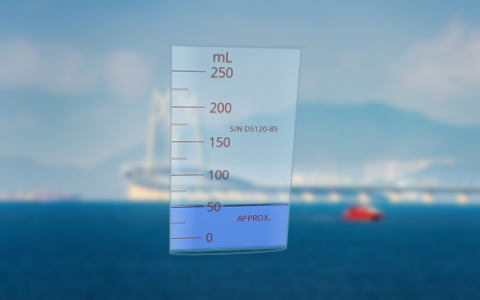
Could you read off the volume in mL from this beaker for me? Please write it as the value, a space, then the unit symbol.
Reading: 50 mL
